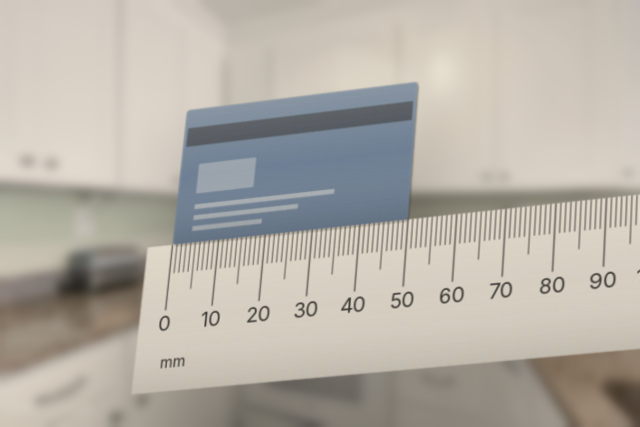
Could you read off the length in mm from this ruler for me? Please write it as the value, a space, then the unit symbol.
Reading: 50 mm
